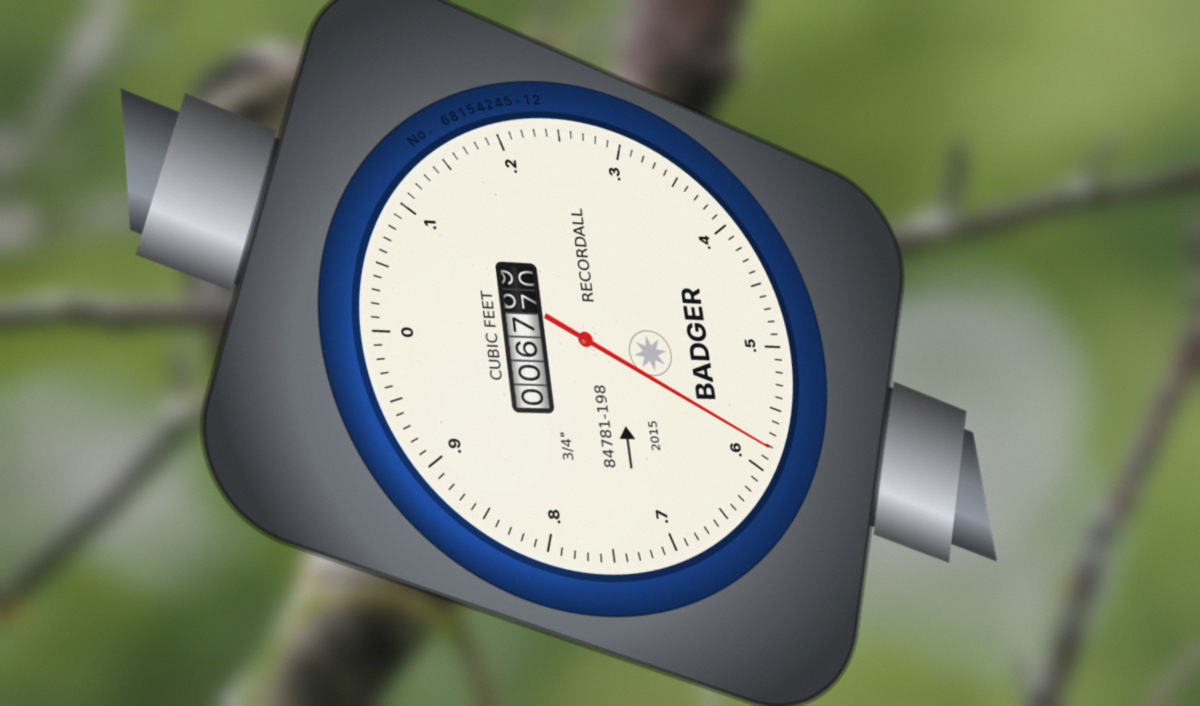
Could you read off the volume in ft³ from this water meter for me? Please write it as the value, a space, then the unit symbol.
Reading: 6769.58 ft³
